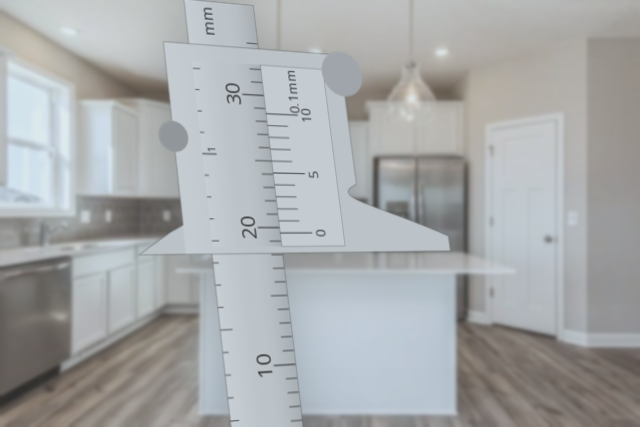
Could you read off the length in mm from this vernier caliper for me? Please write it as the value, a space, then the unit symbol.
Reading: 19.6 mm
